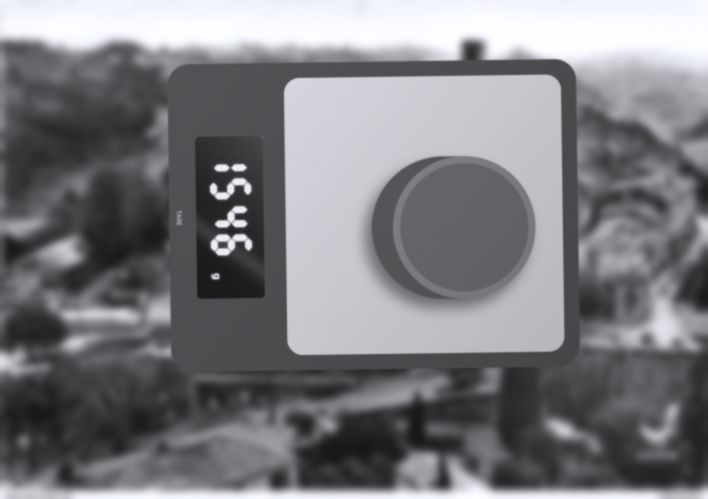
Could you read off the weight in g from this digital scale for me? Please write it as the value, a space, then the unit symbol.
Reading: 1546 g
